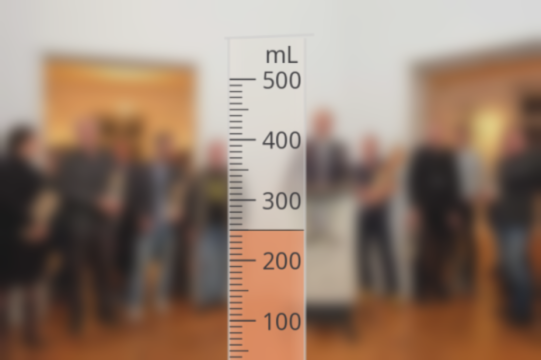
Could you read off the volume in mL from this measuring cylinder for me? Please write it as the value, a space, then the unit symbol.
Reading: 250 mL
